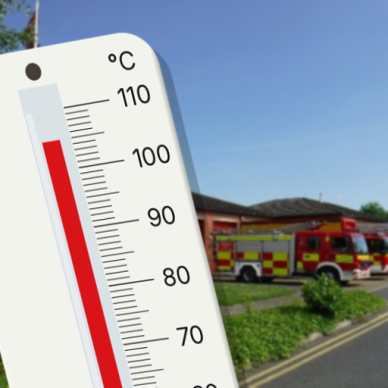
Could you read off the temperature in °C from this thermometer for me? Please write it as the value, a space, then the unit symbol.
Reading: 105 °C
